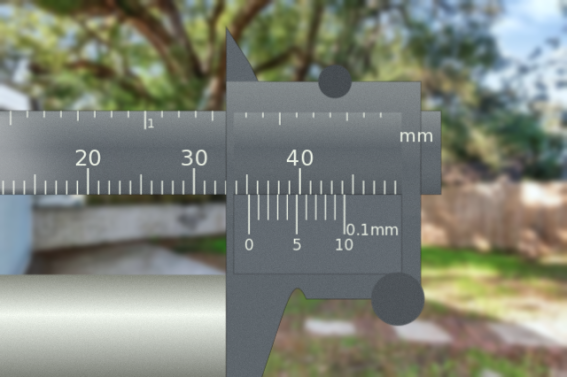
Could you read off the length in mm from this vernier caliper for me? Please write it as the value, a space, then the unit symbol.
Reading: 35.2 mm
